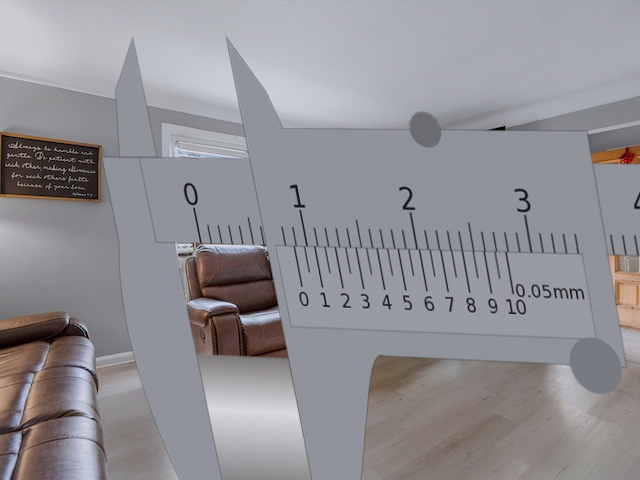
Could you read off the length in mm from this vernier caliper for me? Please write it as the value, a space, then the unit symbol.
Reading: 8.8 mm
